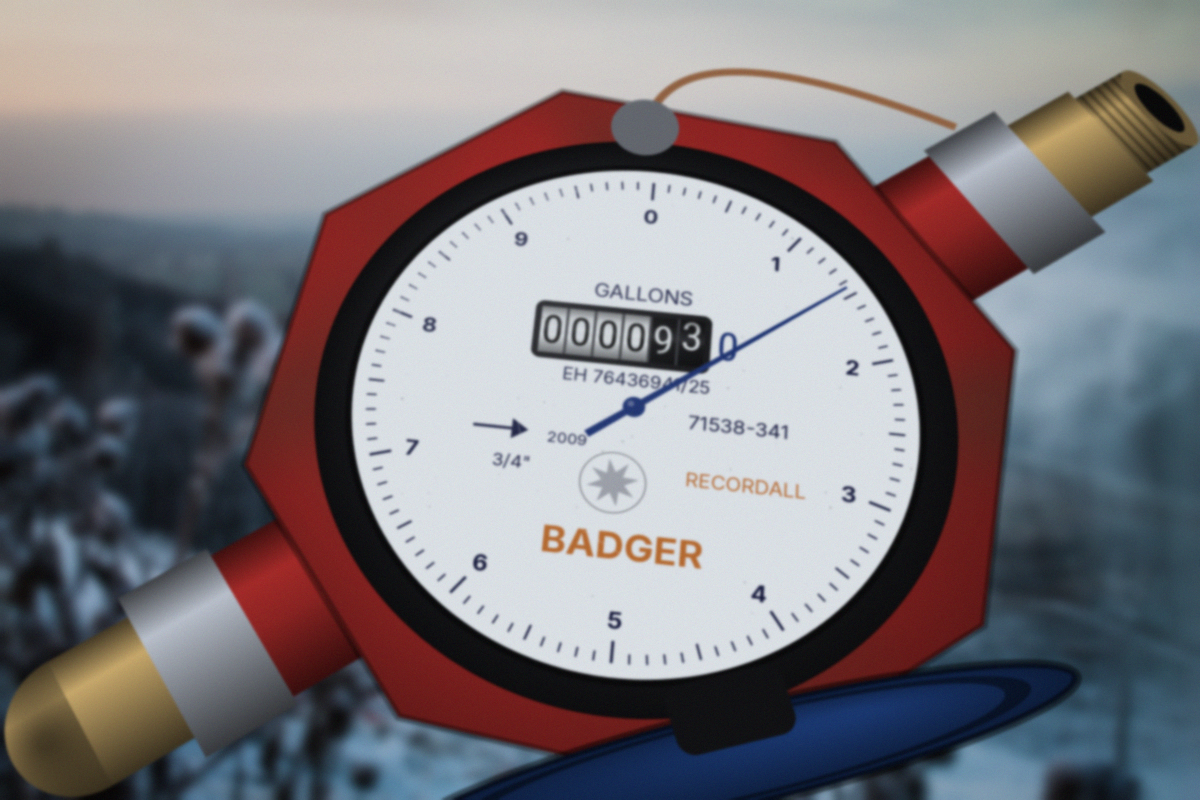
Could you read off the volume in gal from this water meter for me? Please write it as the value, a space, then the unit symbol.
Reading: 931.4 gal
